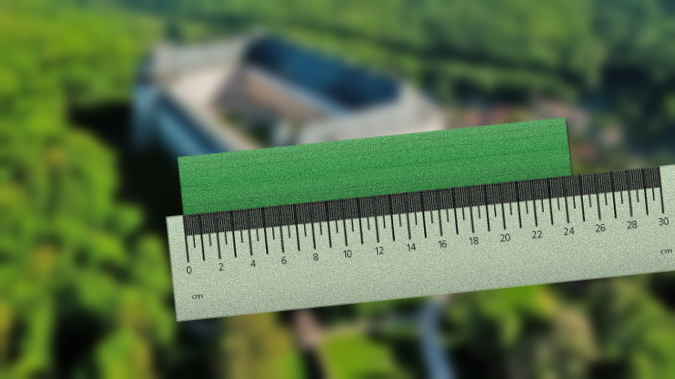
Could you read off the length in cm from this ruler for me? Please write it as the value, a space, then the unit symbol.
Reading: 24.5 cm
